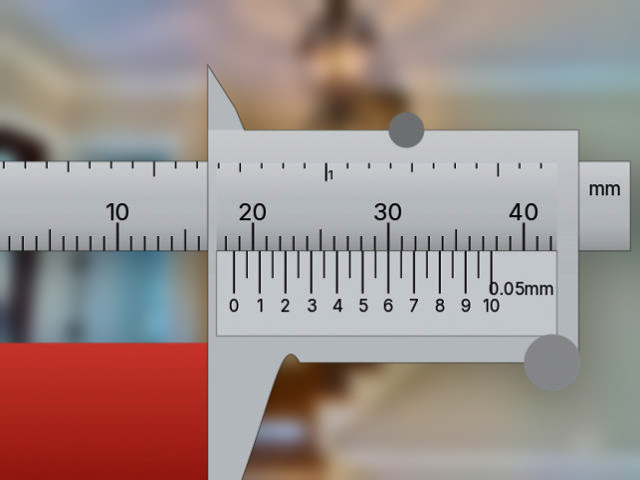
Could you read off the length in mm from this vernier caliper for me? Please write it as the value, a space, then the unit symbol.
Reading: 18.6 mm
